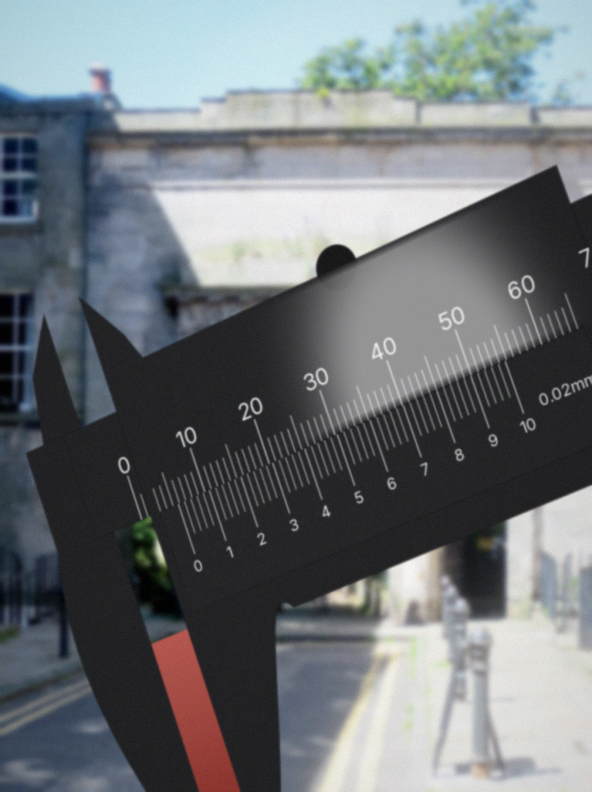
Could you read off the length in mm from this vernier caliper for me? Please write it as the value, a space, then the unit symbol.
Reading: 5.8 mm
